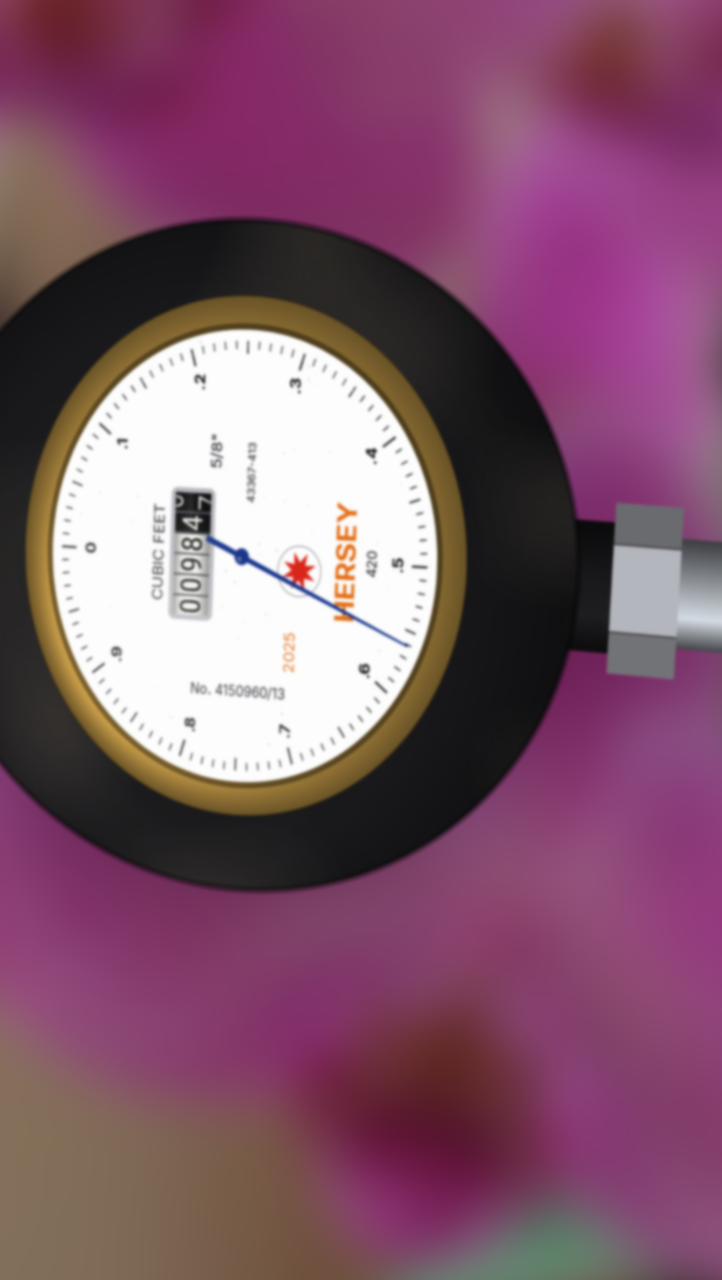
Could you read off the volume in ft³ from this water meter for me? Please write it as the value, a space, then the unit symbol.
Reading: 9846.56 ft³
